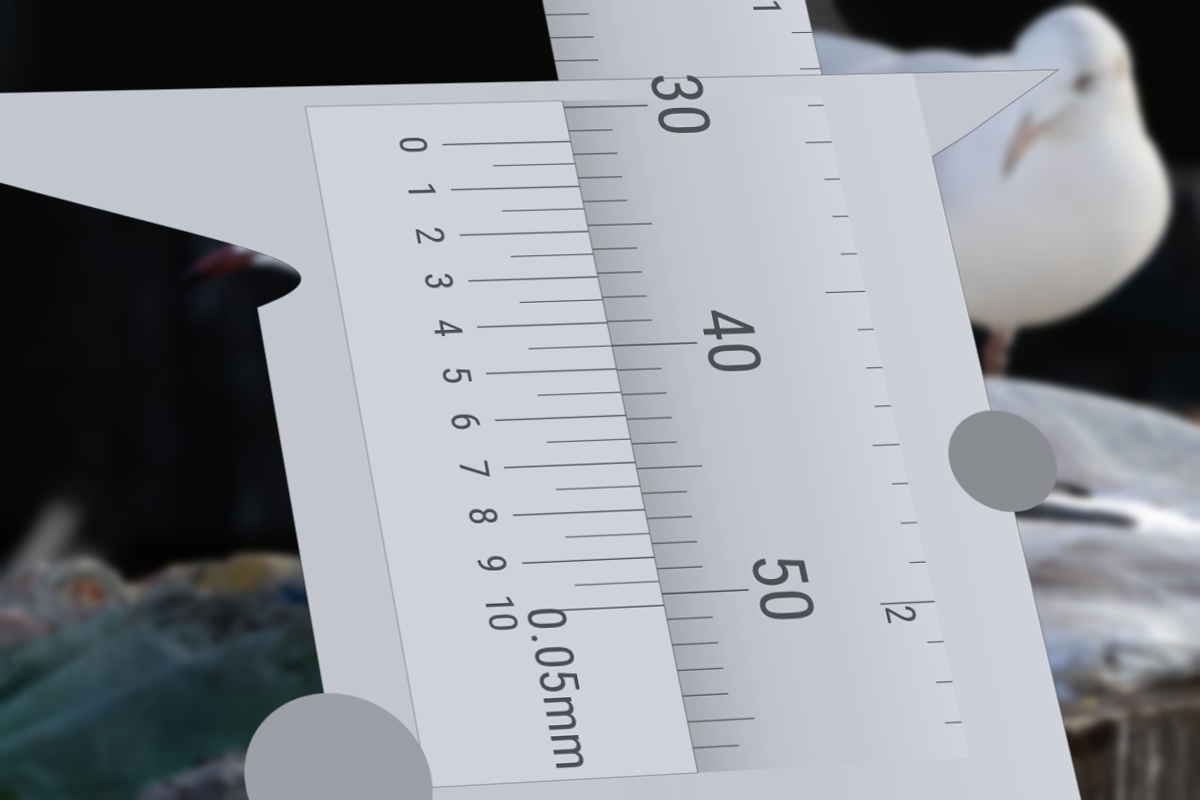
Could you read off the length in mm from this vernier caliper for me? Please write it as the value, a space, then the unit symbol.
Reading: 31.45 mm
